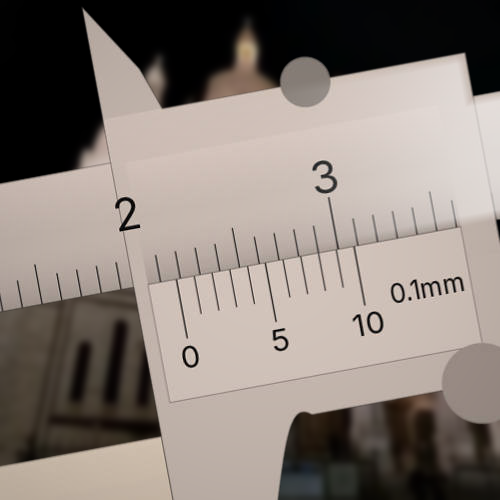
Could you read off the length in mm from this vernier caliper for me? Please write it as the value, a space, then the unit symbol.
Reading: 21.8 mm
